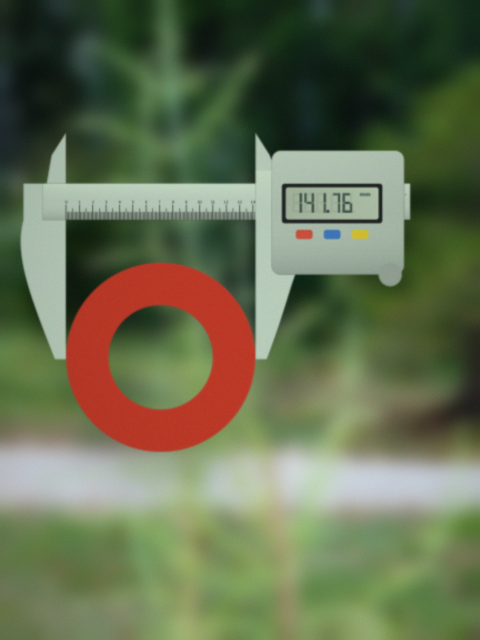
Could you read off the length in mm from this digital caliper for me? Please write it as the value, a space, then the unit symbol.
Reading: 141.76 mm
